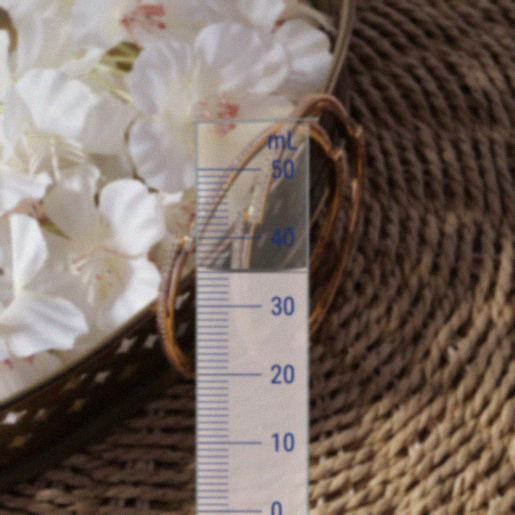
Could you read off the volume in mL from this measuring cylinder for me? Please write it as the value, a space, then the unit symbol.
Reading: 35 mL
